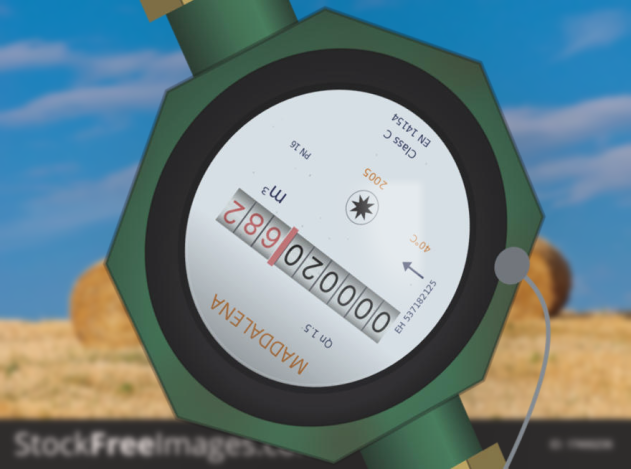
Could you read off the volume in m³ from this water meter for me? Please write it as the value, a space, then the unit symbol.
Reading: 20.682 m³
